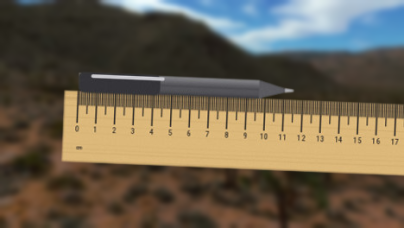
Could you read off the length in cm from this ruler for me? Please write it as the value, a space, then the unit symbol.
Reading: 11.5 cm
